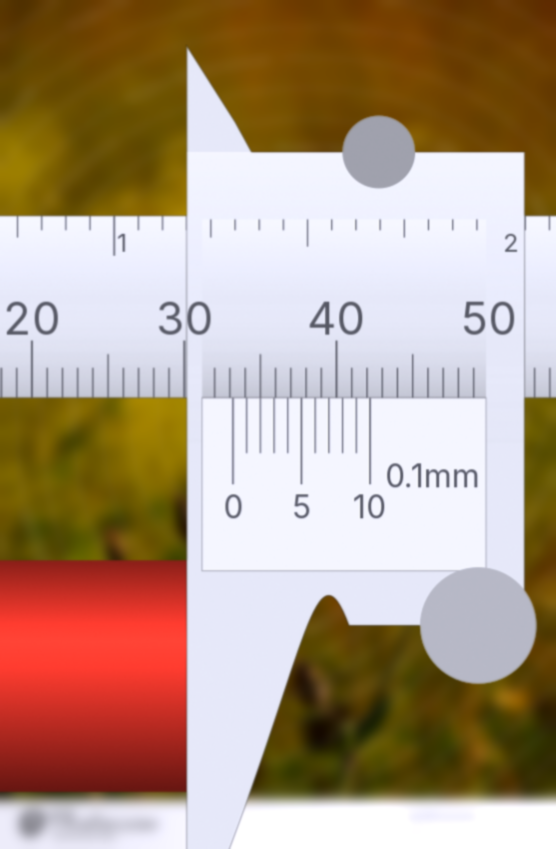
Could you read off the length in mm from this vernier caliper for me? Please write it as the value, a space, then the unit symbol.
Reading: 33.2 mm
